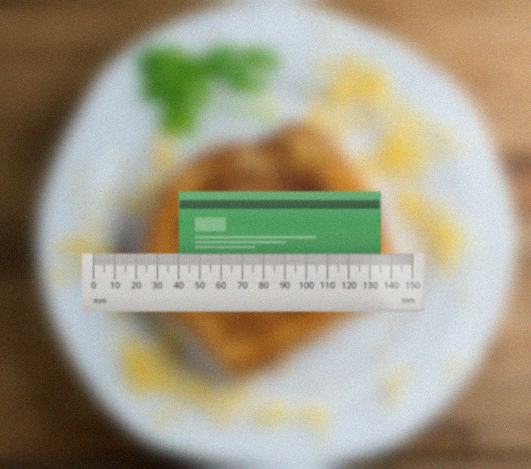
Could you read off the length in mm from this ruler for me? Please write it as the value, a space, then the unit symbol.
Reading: 95 mm
